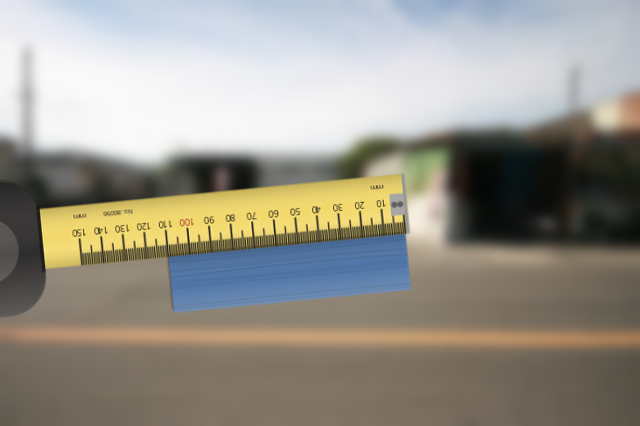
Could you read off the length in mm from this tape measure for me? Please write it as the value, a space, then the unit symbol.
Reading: 110 mm
